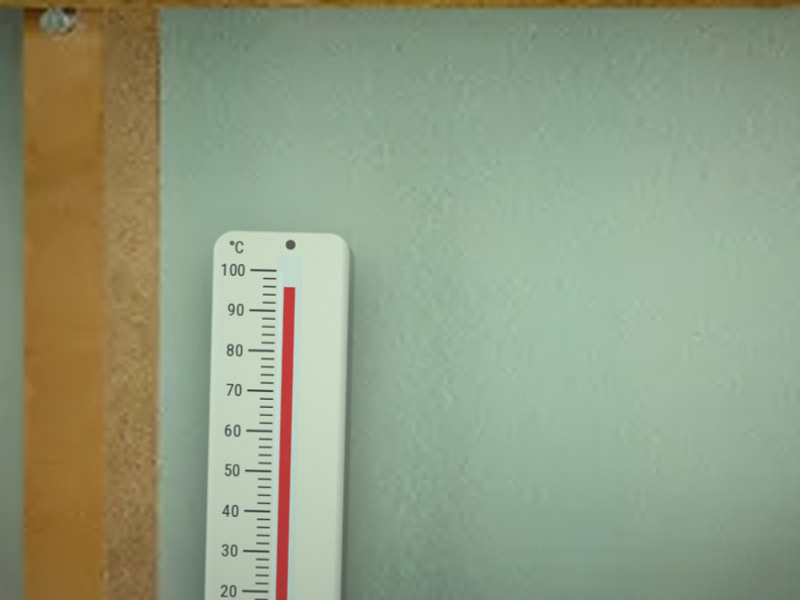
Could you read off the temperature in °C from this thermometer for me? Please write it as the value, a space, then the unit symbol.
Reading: 96 °C
